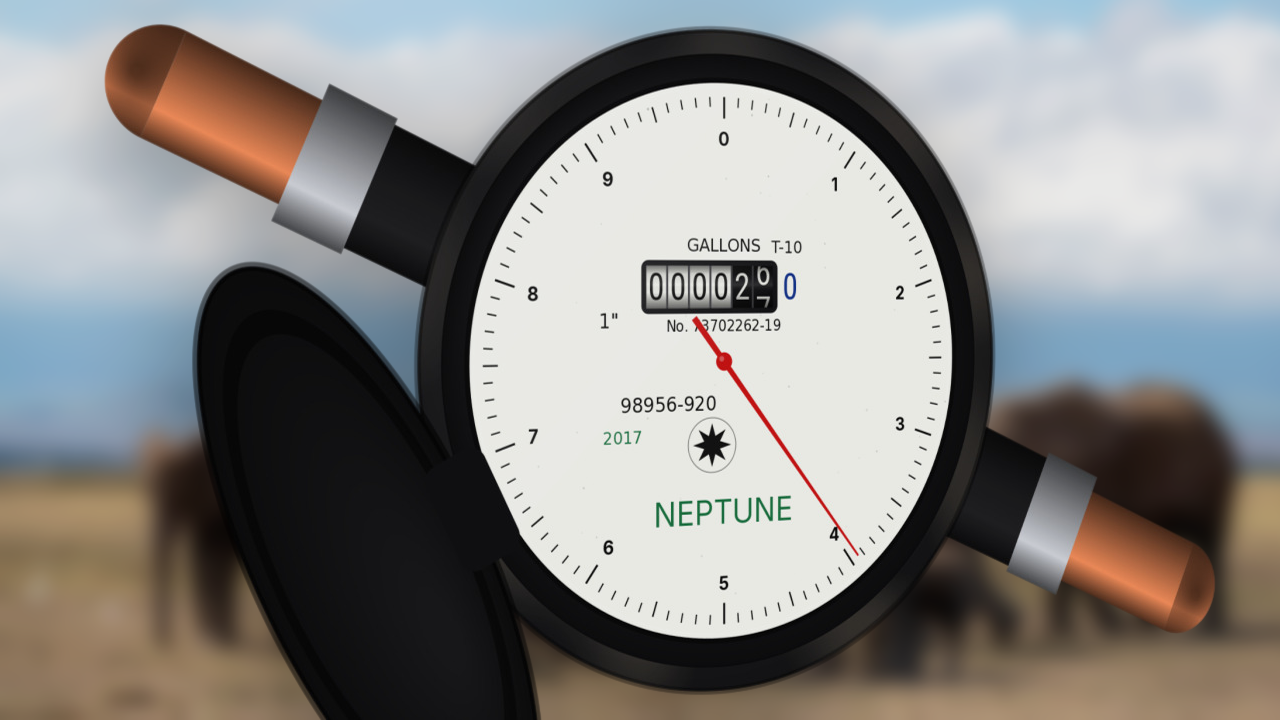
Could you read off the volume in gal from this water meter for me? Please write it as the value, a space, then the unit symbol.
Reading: 263.9 gal
